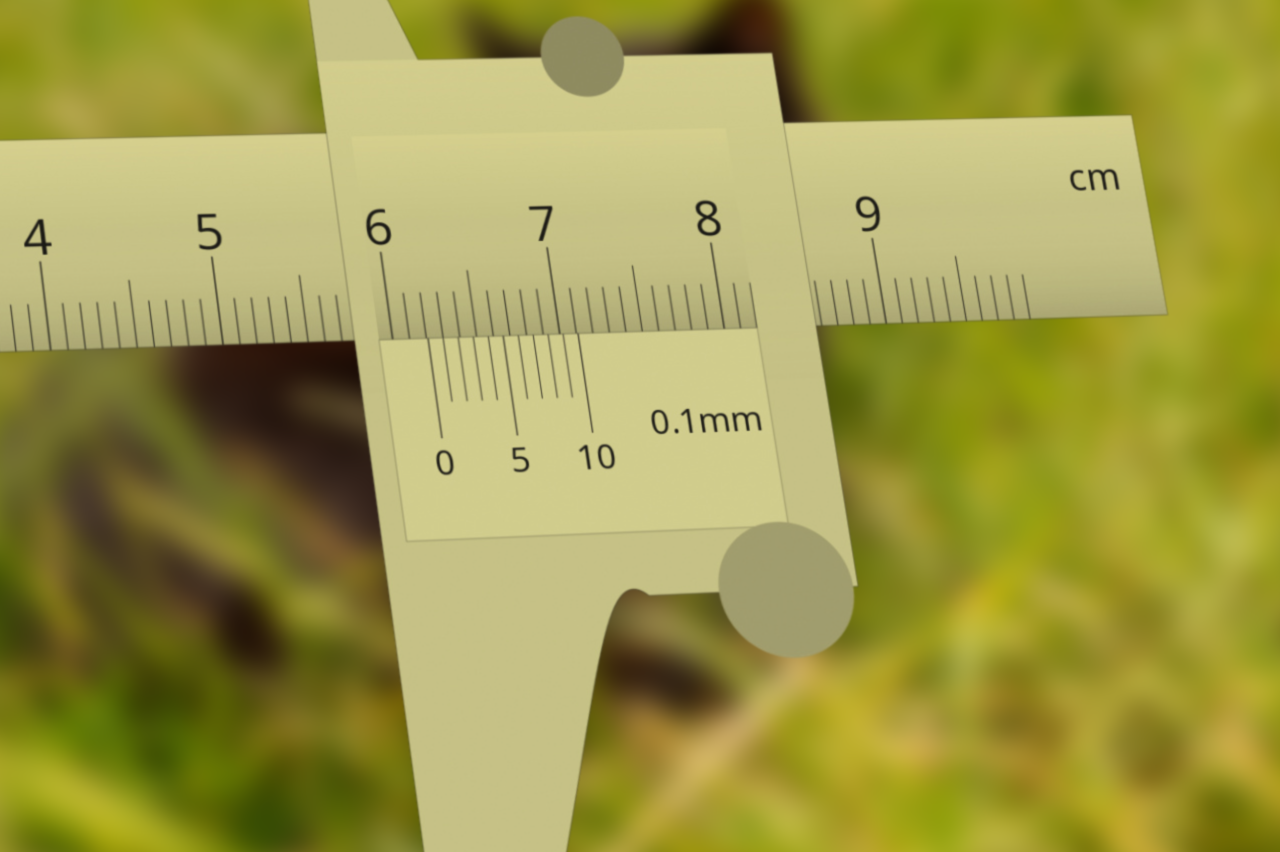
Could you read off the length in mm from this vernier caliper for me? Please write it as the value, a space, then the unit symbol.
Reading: 62.1 mm
